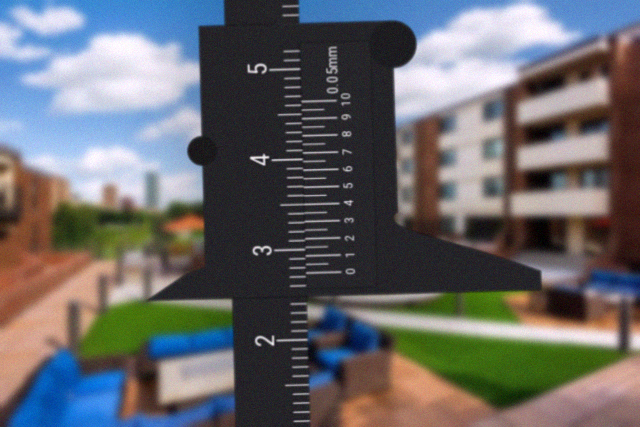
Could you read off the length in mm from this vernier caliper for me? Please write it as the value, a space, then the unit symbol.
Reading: 27.4 mm
